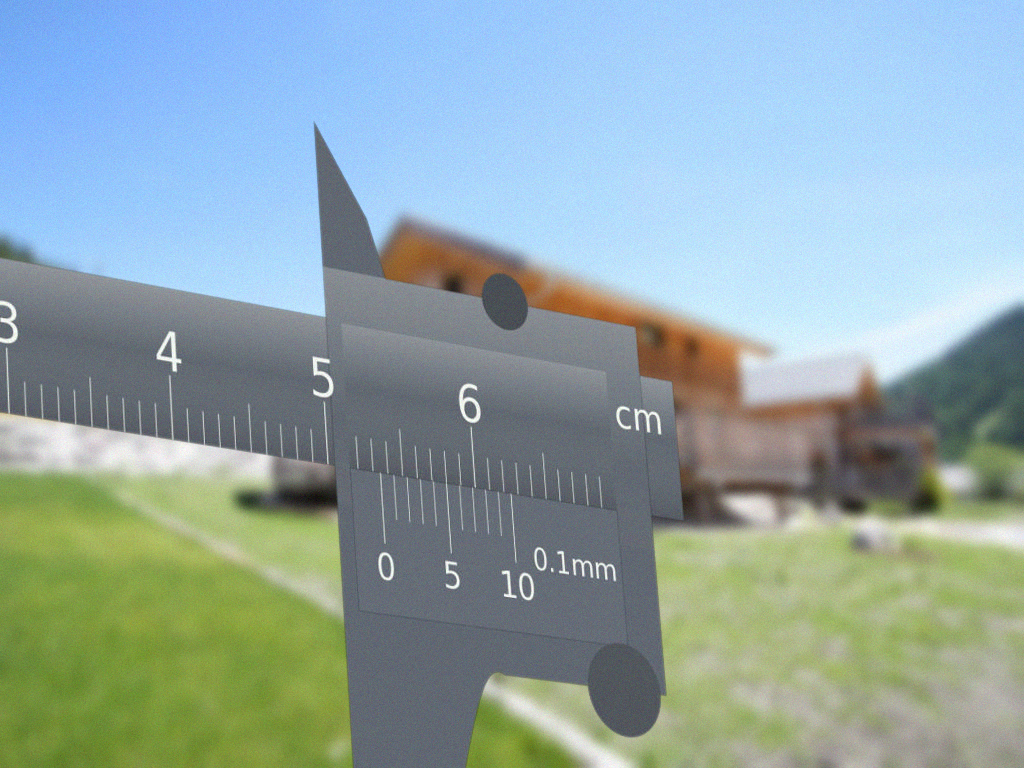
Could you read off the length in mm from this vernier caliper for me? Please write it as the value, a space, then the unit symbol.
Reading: 53.5 mm
